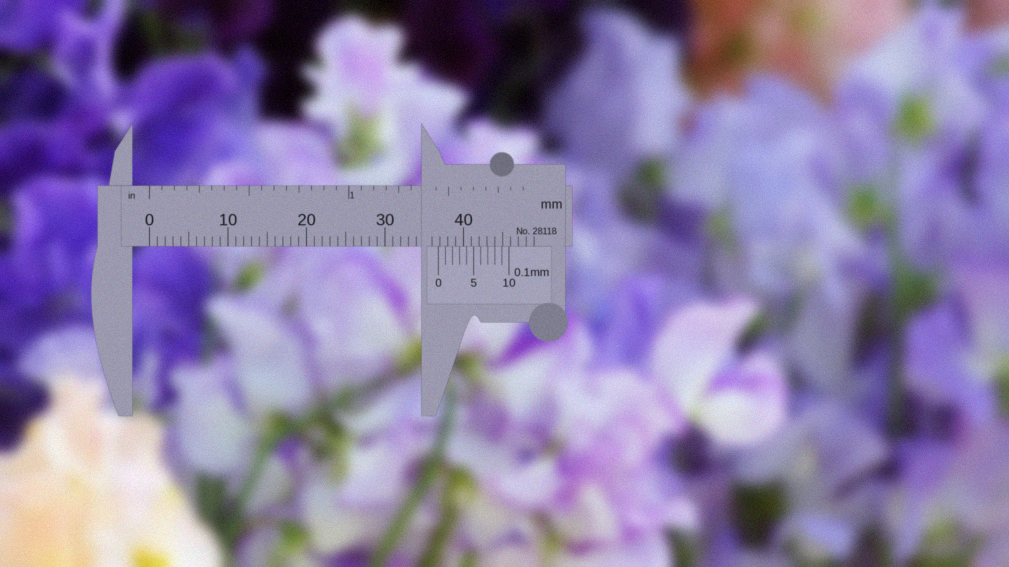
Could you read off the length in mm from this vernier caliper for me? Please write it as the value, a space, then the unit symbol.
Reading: 36.8 mm
